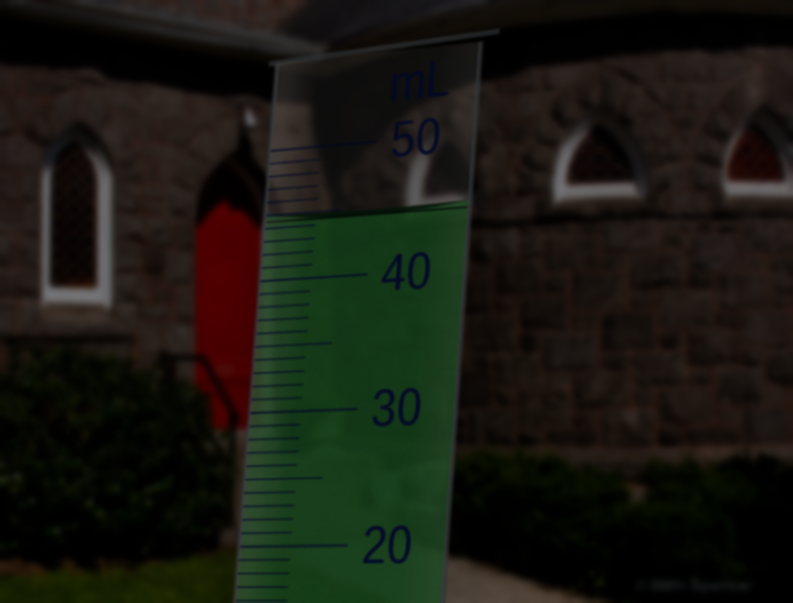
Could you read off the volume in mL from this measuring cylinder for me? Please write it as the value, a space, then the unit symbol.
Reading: 44.5 mL
